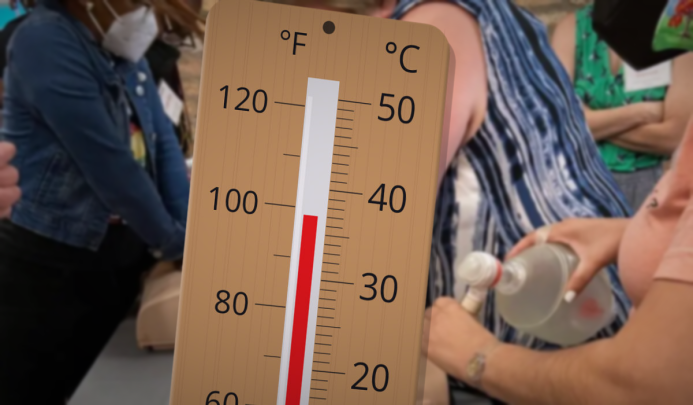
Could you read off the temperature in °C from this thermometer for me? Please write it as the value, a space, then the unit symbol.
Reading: 37 °C
